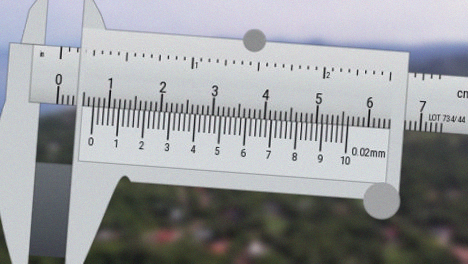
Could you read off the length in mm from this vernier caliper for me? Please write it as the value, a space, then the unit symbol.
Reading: 7.0 mm
